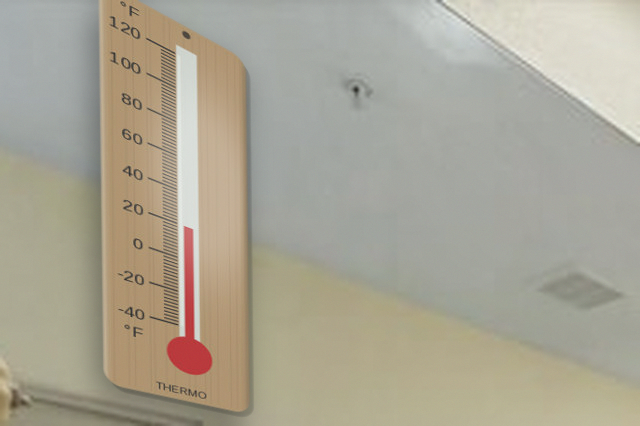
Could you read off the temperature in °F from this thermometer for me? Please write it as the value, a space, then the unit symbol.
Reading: 20 °F
